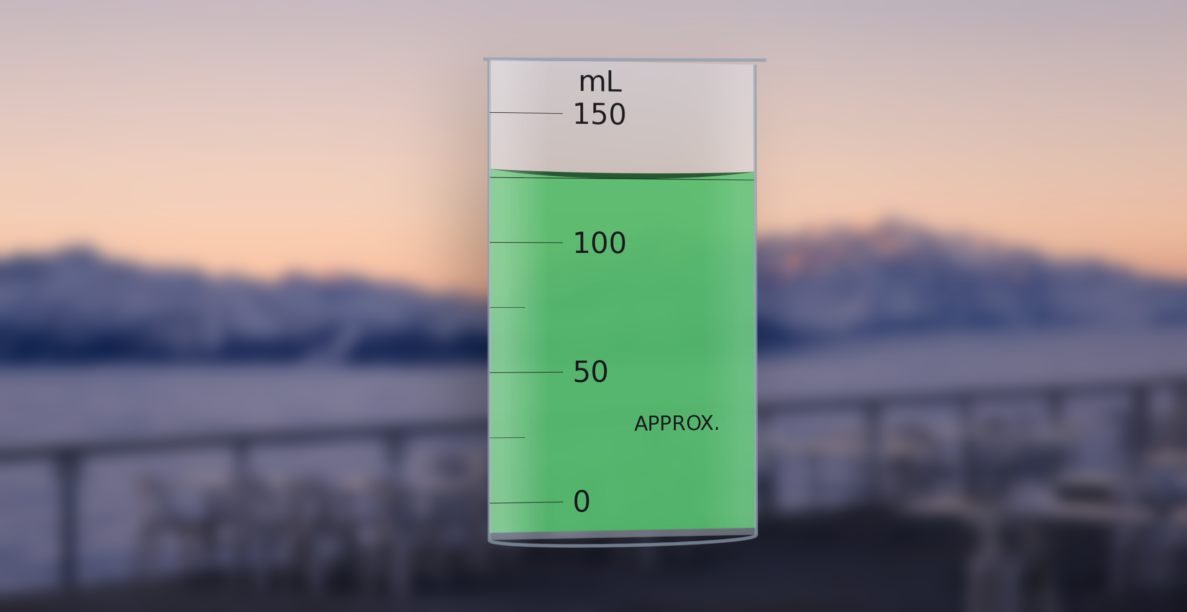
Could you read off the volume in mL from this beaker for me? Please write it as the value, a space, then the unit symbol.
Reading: 125 mL
